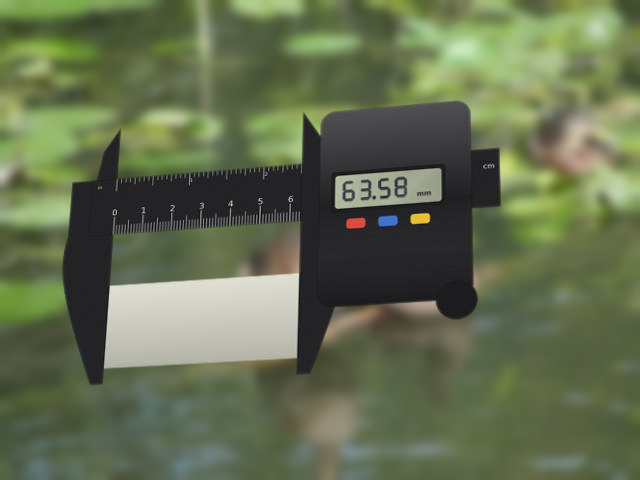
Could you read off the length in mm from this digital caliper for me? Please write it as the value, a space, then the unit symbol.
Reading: 63.58 mm
